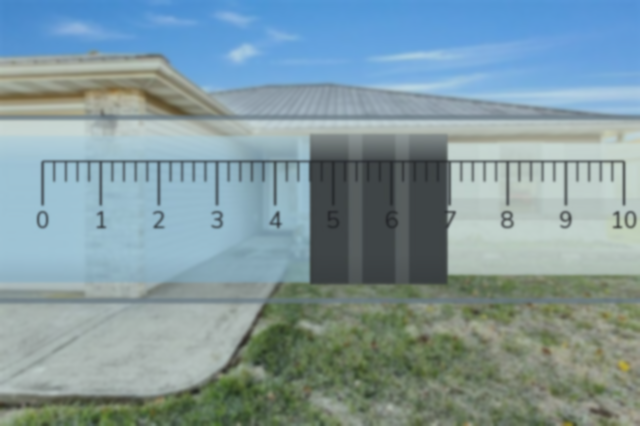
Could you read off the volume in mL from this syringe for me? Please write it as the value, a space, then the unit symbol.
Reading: 4.6 mL
